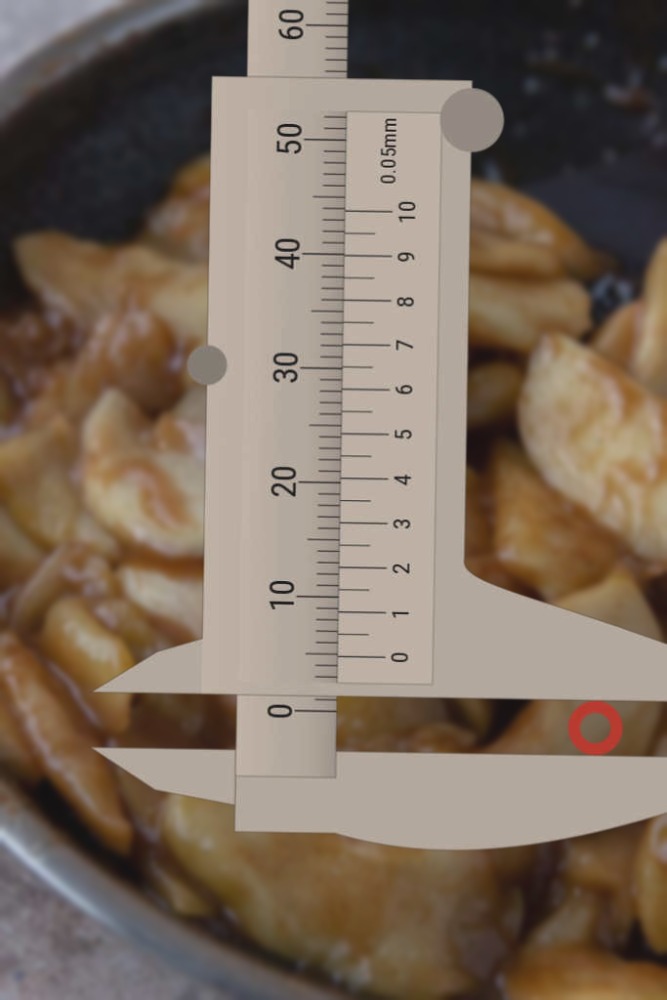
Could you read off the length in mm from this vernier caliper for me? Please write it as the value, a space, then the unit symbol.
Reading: 4.8 mm
